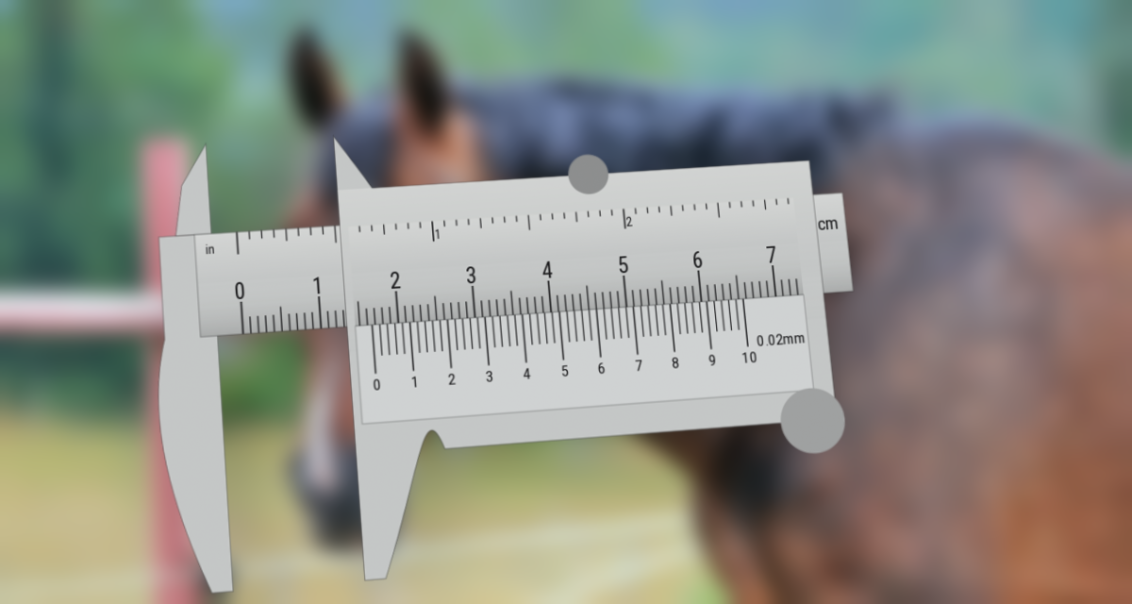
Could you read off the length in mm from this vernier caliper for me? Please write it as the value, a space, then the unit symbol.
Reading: 16.6 mm
